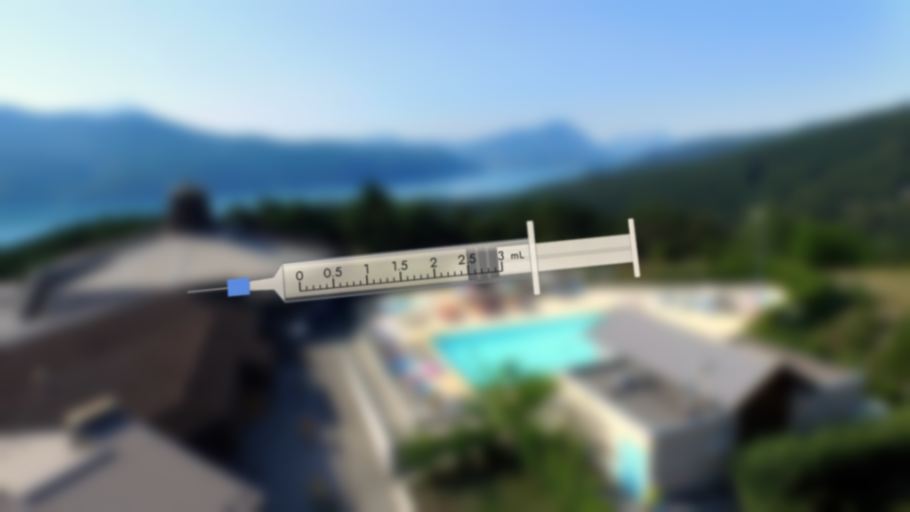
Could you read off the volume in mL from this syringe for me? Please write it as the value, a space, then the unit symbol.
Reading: 2.5 mL
